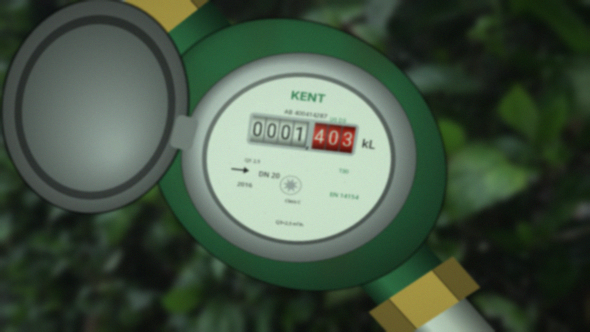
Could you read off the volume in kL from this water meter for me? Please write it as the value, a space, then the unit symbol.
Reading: 1.403 kL
